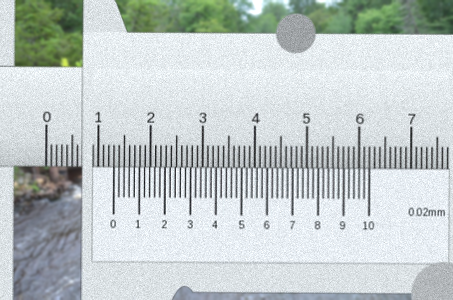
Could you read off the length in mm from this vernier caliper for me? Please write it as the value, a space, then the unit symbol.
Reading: 13.0 mm
